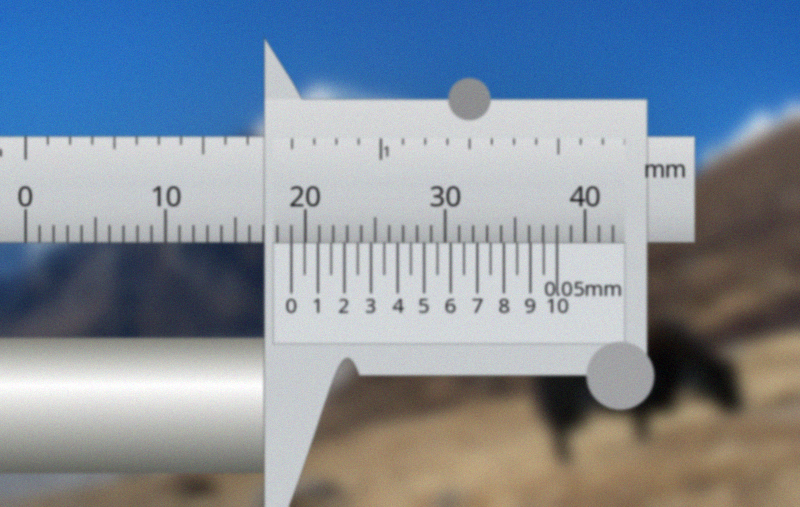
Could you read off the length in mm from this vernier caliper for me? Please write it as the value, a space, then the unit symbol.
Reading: 19.0 mm
